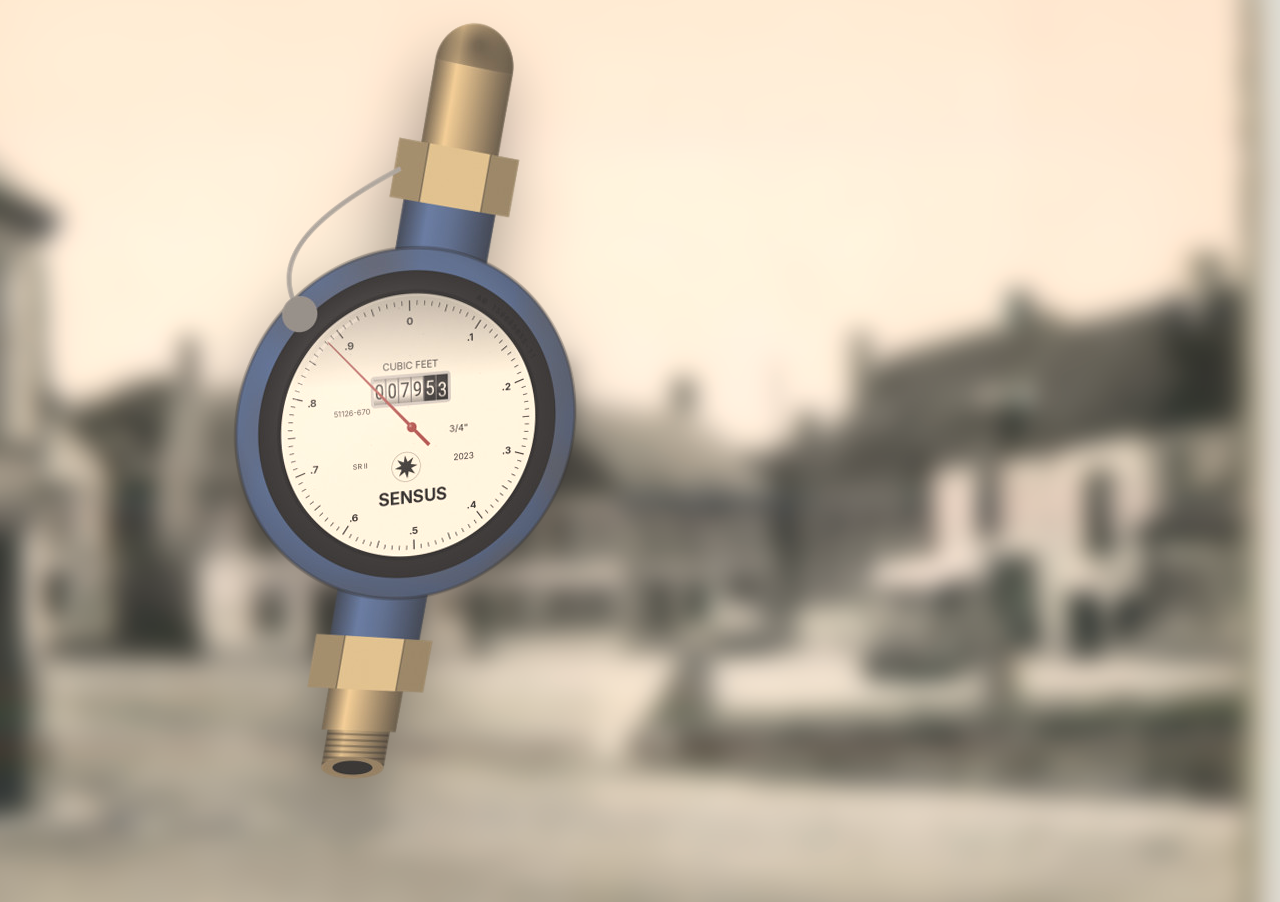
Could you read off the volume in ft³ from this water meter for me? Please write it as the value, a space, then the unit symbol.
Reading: 7952.88 ft³
